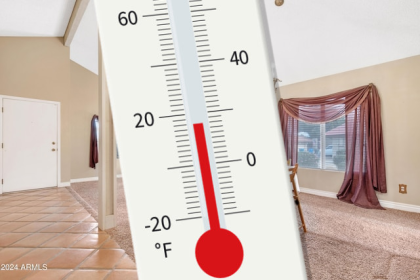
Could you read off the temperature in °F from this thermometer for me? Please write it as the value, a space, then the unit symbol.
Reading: 16 °F
